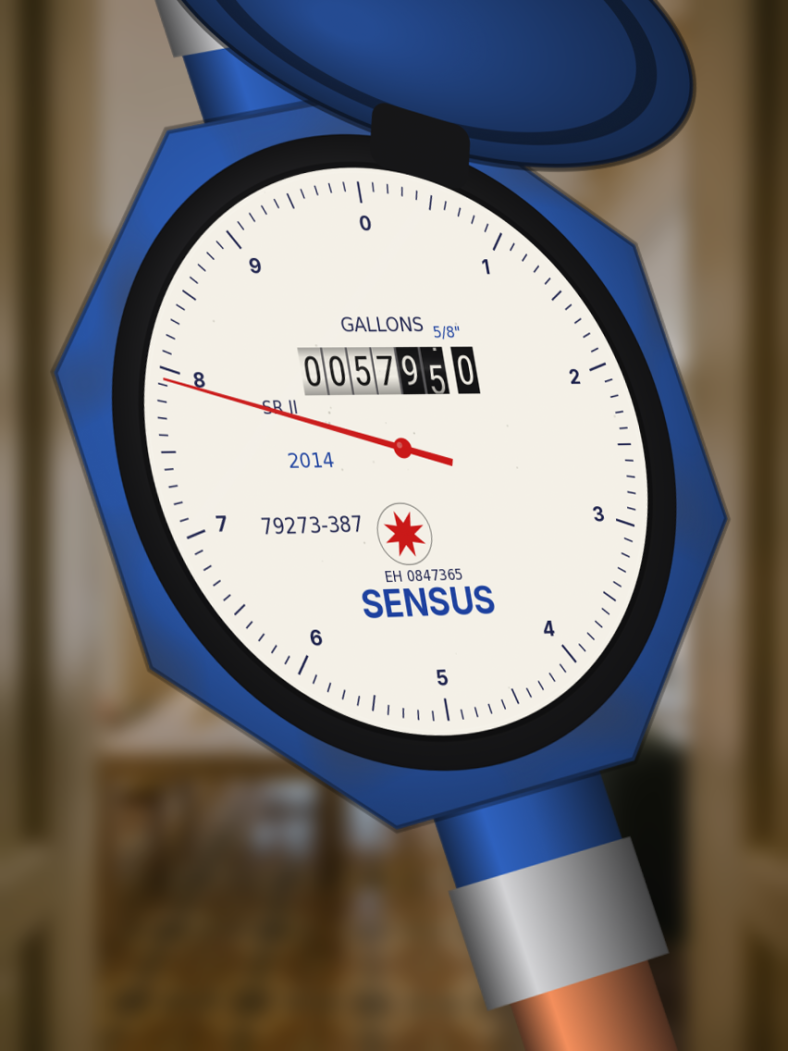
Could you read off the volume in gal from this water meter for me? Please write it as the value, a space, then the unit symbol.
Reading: 57947.9 gal
